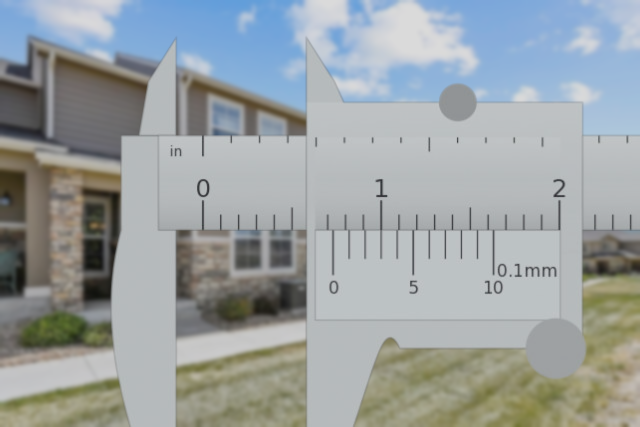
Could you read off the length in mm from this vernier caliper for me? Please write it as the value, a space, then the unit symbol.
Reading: 7.3 mm
